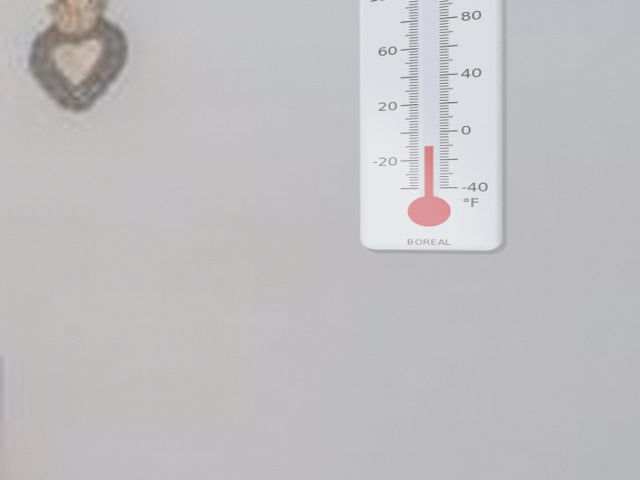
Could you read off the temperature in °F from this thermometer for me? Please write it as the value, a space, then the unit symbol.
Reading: -10 °F
